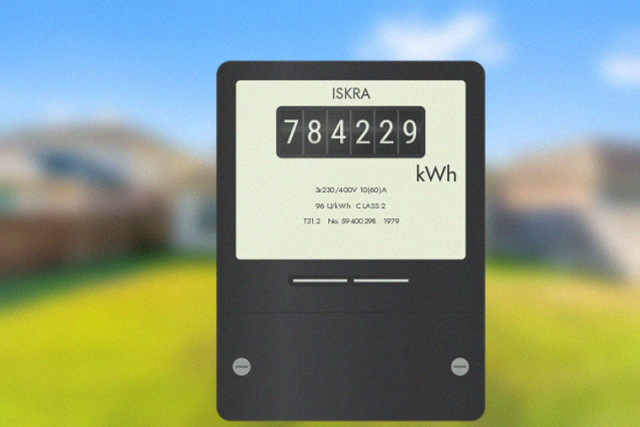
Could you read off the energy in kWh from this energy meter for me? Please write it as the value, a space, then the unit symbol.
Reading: 784229 kWh
